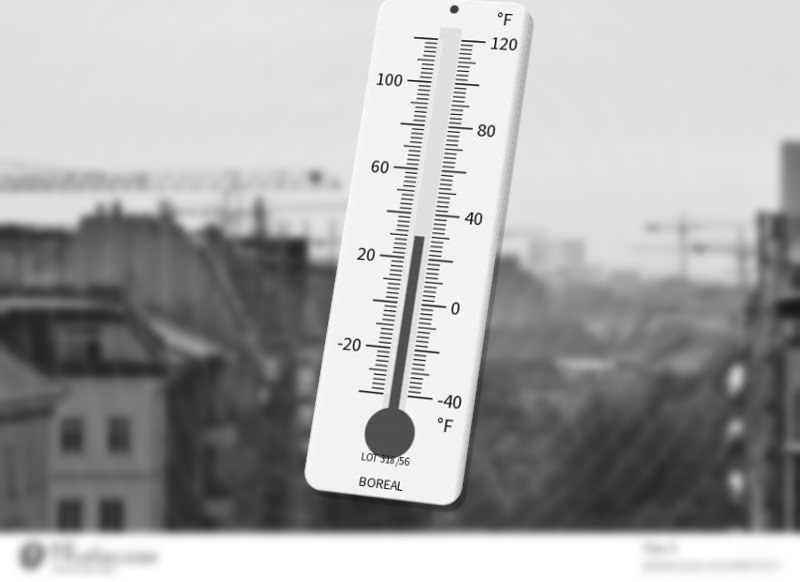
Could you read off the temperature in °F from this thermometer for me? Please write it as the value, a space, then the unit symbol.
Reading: 30 °F
